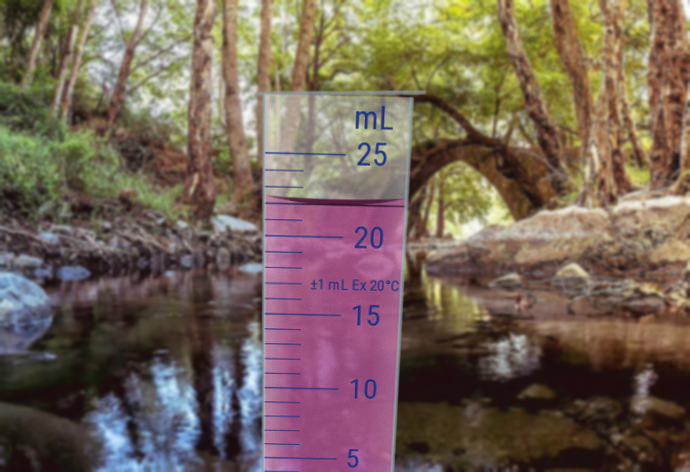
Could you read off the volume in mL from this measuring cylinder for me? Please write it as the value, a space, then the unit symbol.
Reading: 22 mL
